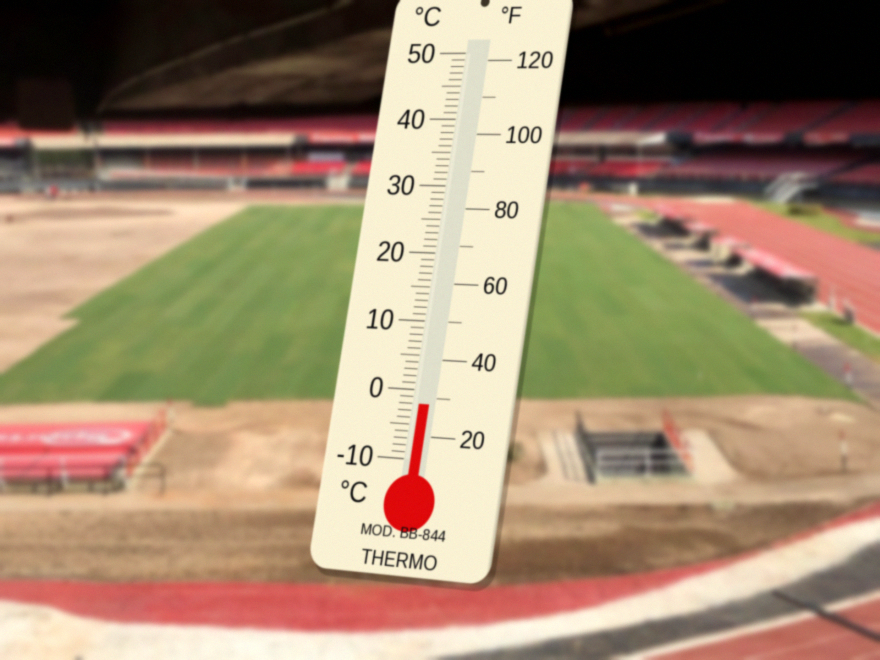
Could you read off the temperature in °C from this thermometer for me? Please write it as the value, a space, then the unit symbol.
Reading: -2 °C
